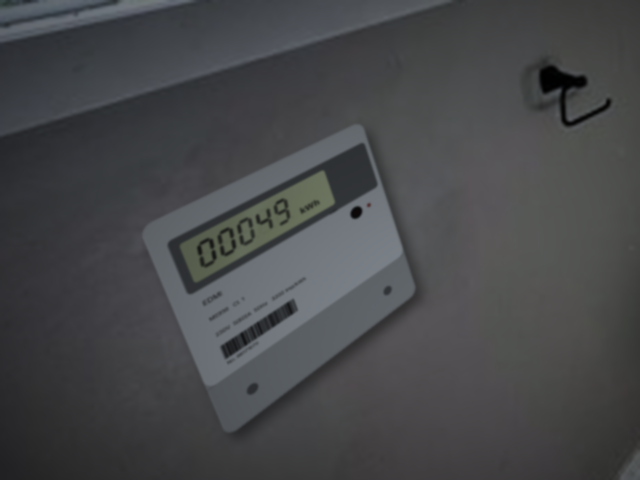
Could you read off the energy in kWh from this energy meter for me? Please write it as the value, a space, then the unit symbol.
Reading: 49 kWh
